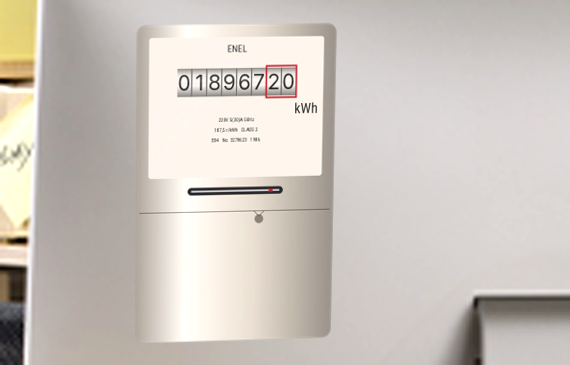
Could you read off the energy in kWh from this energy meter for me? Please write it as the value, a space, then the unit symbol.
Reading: 18967.20 kWh
